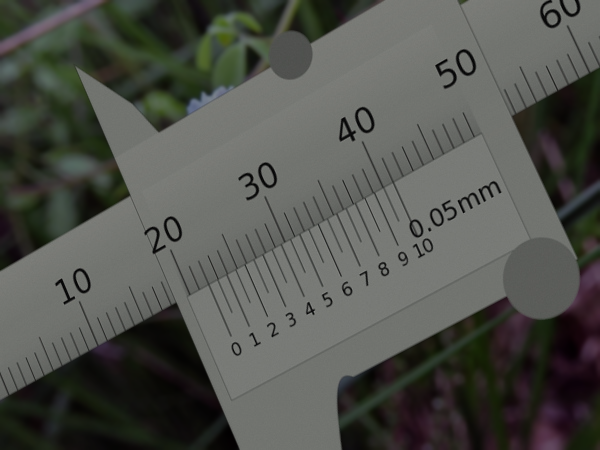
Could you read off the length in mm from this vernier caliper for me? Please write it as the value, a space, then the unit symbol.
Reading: 22.0 mm
